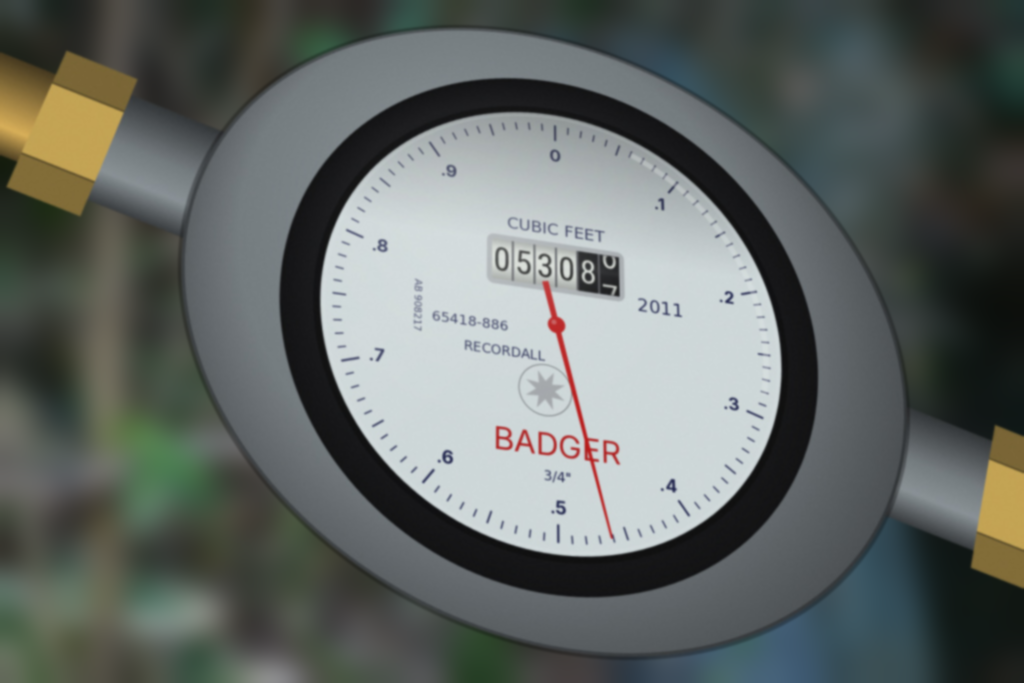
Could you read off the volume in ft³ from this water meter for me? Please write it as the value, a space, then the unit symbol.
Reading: 53086.46 ft³
